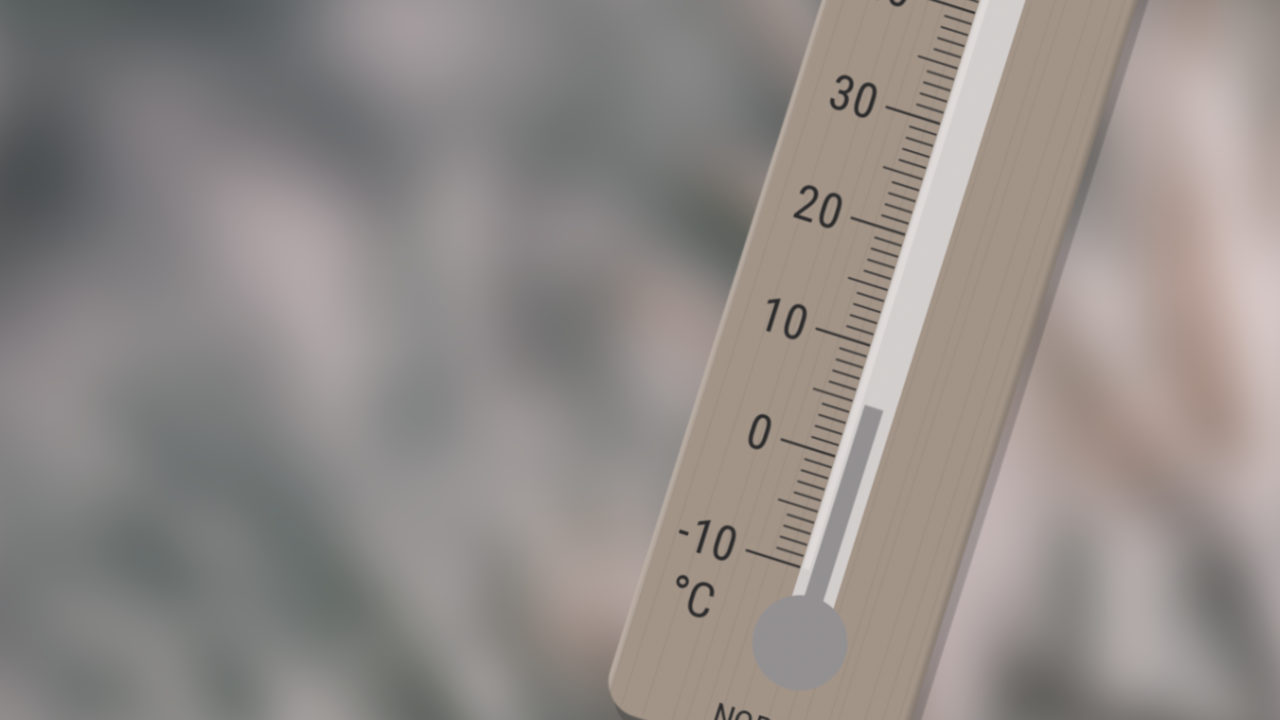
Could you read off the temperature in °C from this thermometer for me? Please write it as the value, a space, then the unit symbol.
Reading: 5 °C
